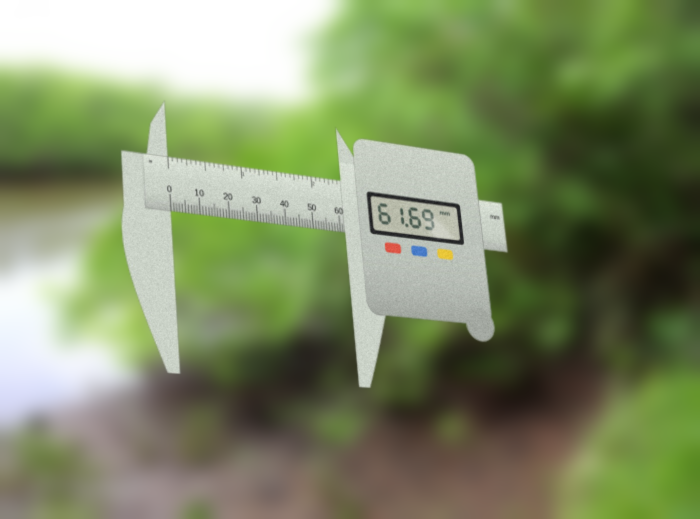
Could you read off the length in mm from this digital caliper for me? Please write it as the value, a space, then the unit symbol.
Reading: 61.69 mm
